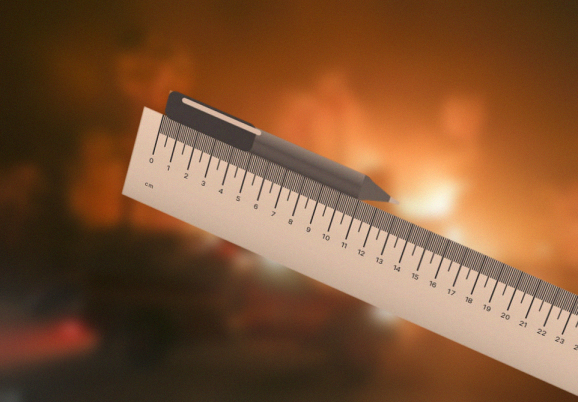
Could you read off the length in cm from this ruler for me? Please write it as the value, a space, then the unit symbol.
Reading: 13 cm
